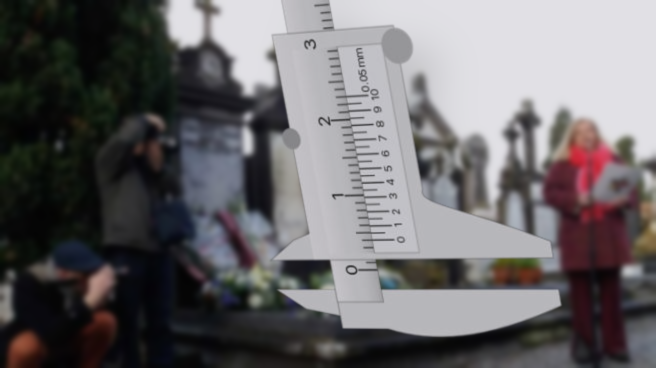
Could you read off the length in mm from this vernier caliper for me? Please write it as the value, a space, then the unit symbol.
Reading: 4.0 mm
